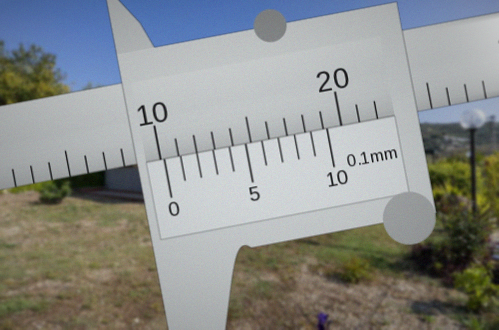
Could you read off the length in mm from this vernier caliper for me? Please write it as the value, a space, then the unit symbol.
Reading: 10.2 mm
